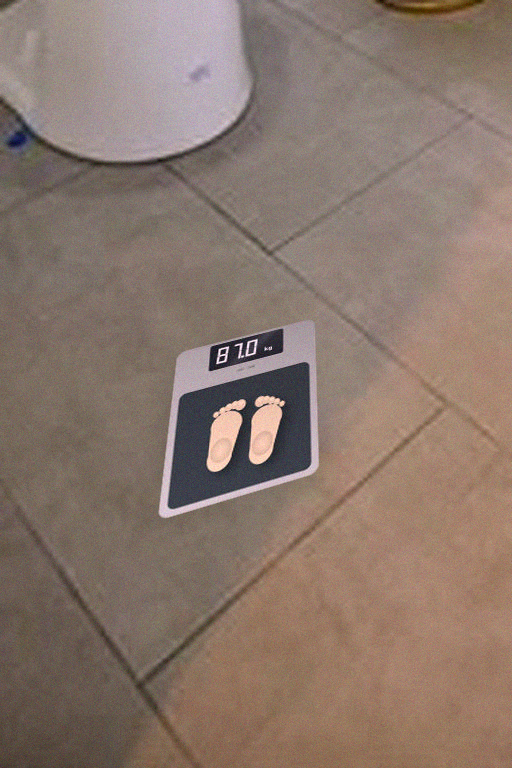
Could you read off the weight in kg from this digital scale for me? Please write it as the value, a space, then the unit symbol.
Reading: 87.0 kg
